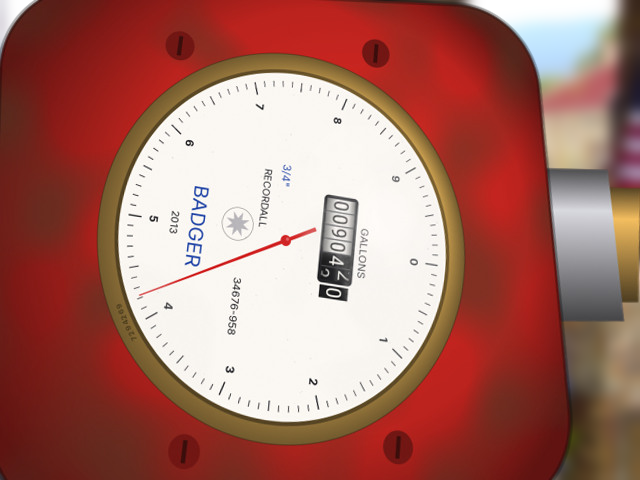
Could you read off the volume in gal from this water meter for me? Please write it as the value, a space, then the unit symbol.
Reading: 90424.2 gal
